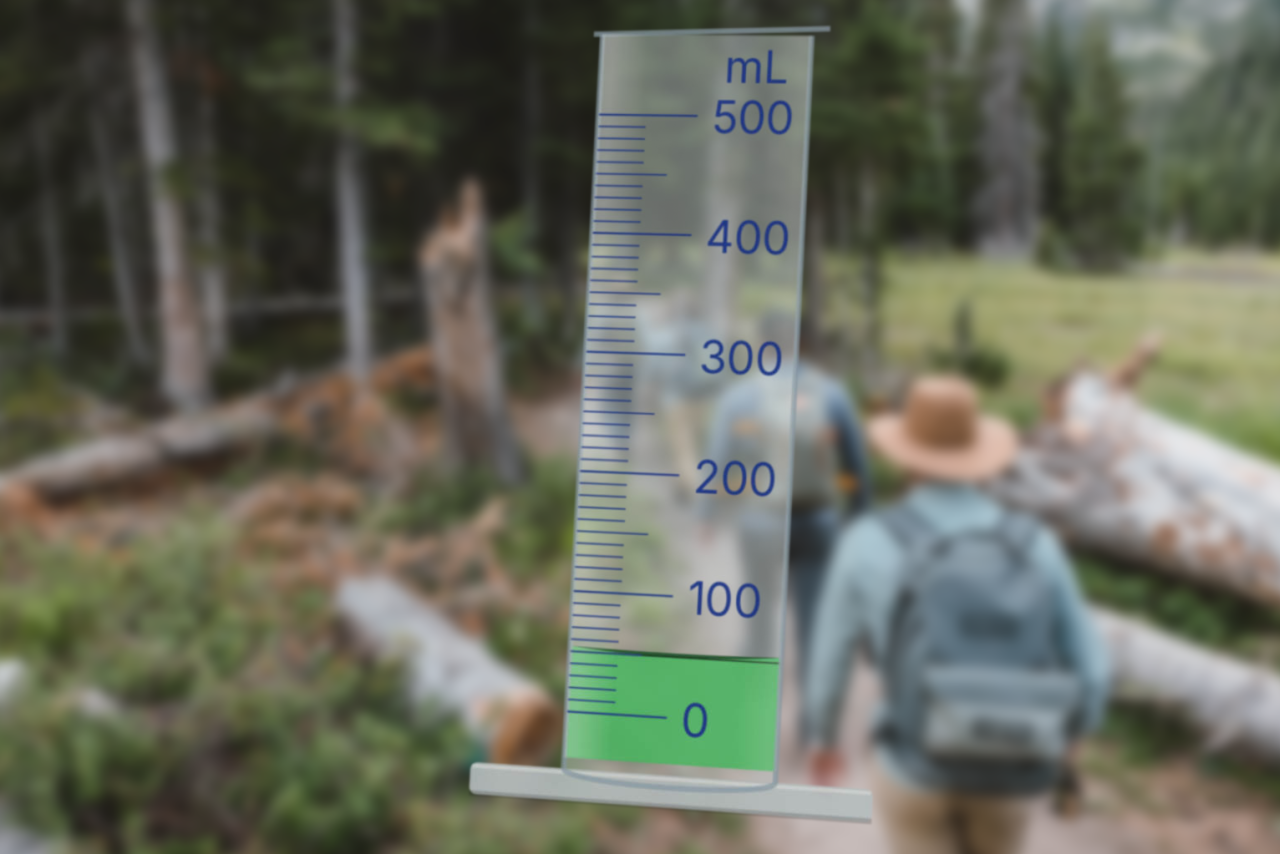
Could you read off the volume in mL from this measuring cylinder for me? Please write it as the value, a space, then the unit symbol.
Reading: 50 mL
